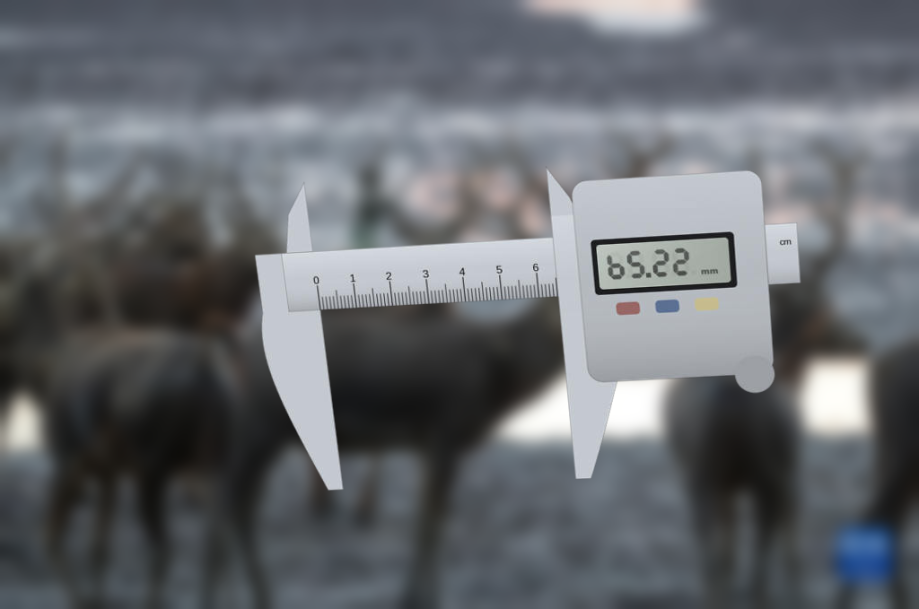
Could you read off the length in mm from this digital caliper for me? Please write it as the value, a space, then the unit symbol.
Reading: 65.22 mm
